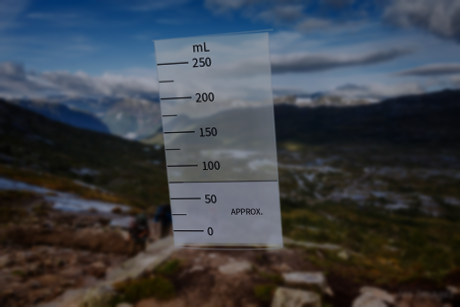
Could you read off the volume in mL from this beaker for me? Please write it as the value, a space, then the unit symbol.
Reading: 75 mL
